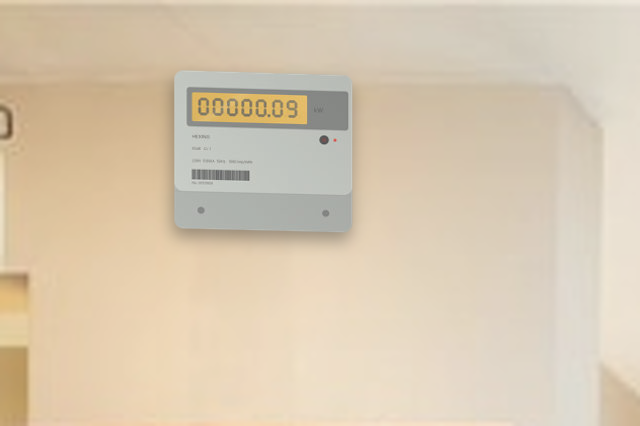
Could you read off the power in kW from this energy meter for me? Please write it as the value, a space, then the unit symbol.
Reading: 0.09 kW
